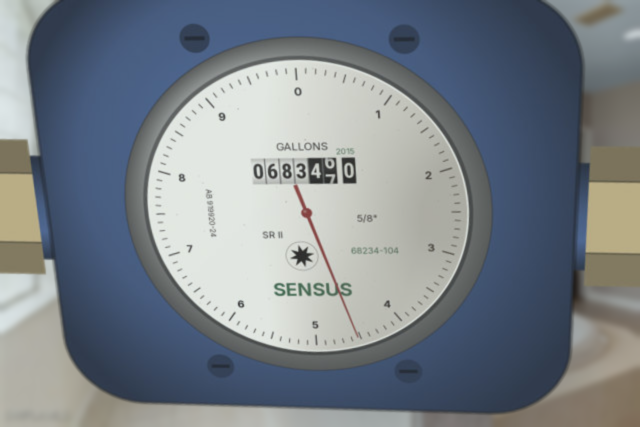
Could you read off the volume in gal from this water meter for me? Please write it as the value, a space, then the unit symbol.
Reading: 683464.5 gal
